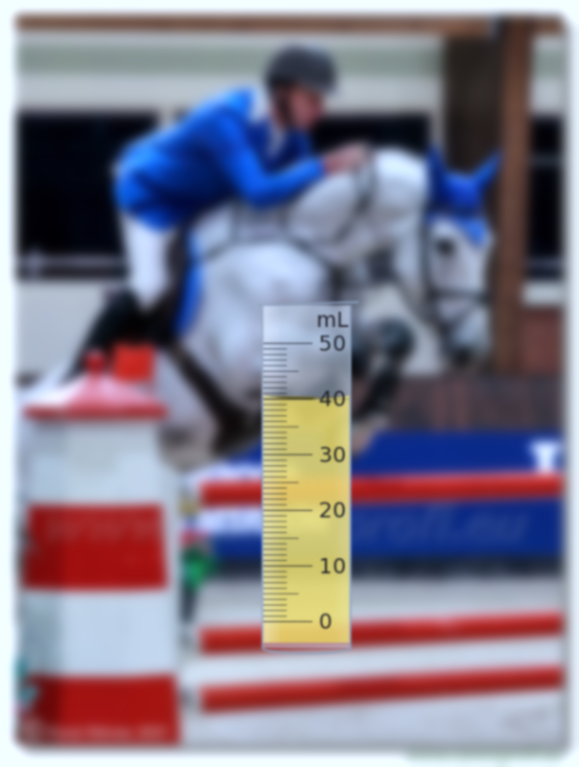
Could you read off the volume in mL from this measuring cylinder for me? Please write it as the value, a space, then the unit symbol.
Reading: 40 mL
